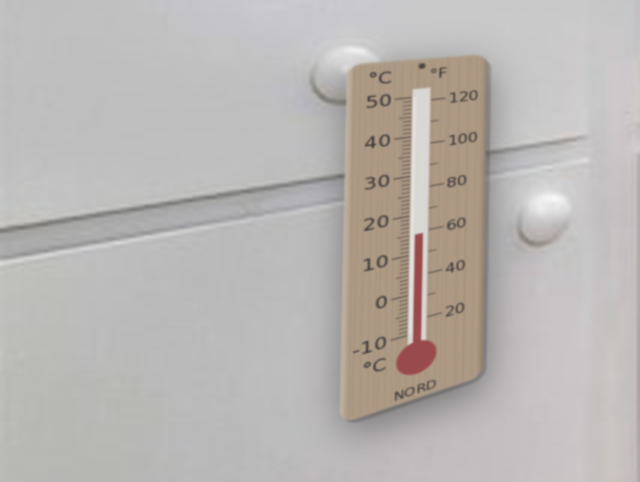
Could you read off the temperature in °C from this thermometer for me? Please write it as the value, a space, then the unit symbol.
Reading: 15 °C
